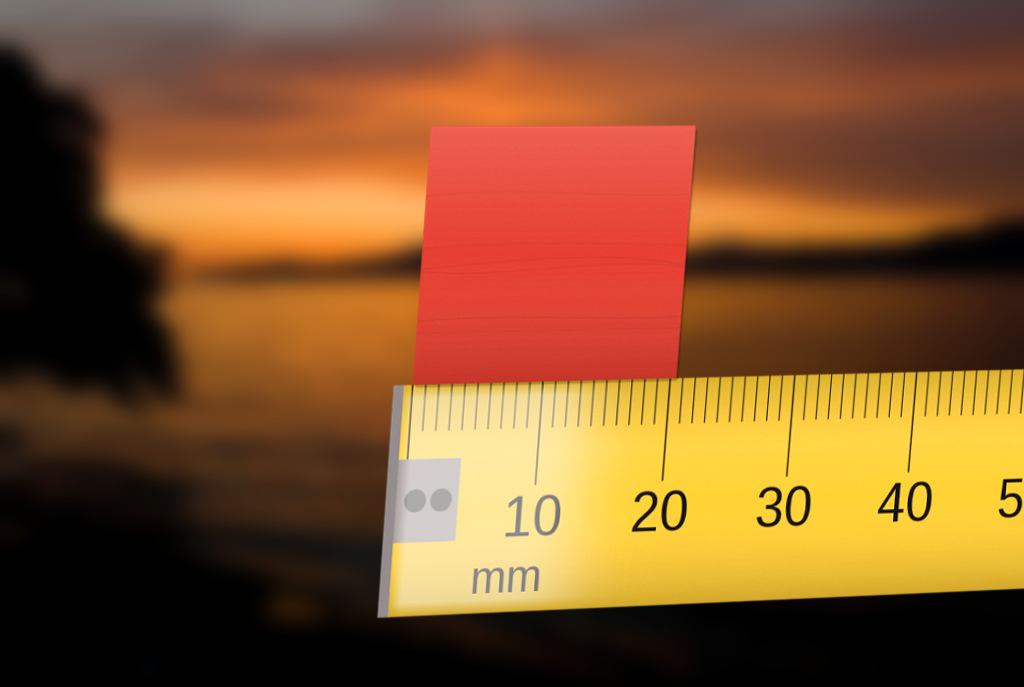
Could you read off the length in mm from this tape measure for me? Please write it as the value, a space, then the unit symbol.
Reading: 20.5 mm
